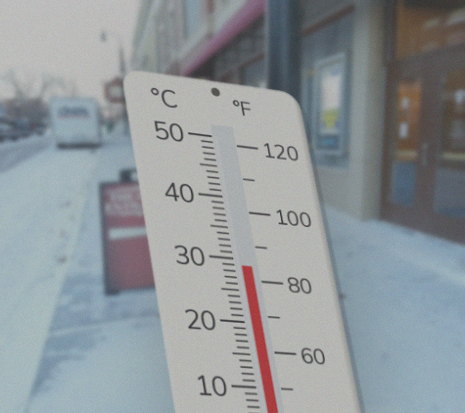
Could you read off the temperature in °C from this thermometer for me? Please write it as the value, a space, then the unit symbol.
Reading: 29 °C
